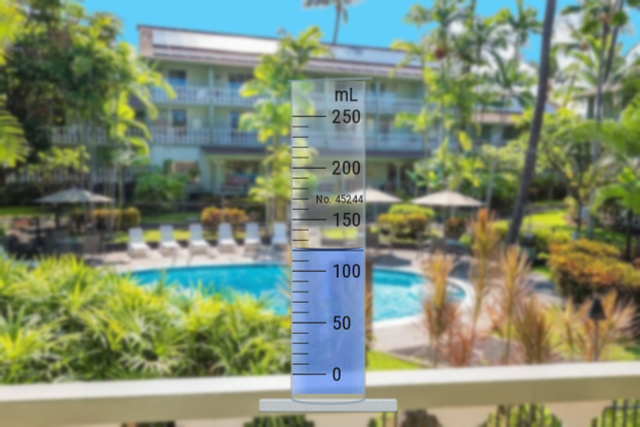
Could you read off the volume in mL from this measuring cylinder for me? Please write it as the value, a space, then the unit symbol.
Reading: 120 mL
